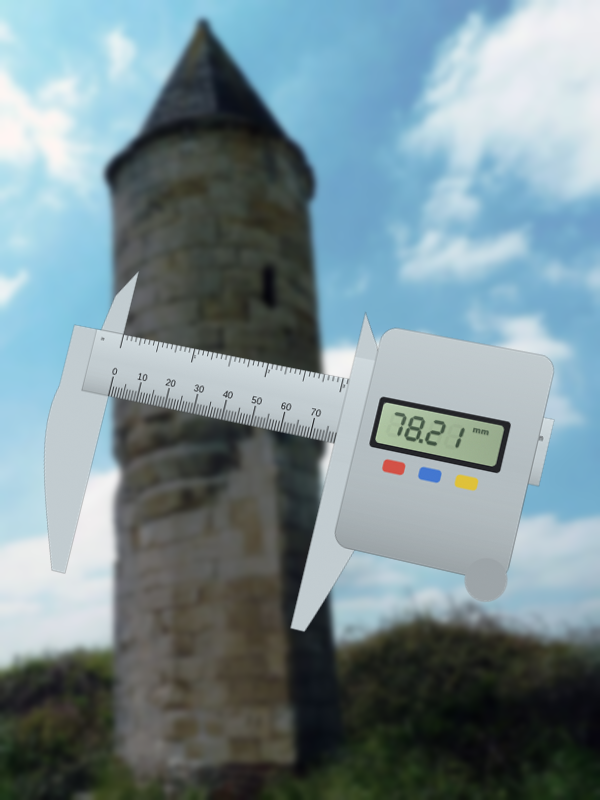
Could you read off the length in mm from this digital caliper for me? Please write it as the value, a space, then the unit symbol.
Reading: 78.21 mm
